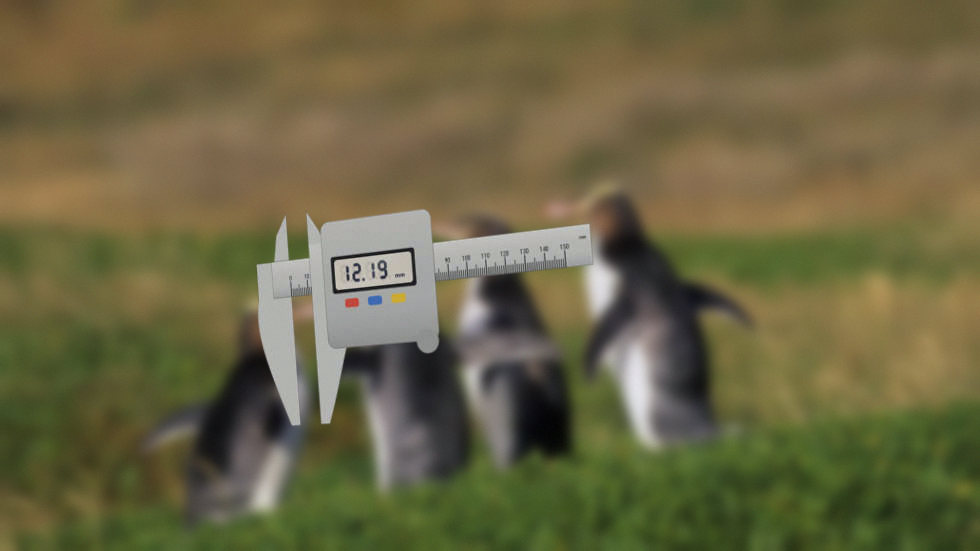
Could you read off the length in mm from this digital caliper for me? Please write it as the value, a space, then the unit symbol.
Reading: 12.19 mm
